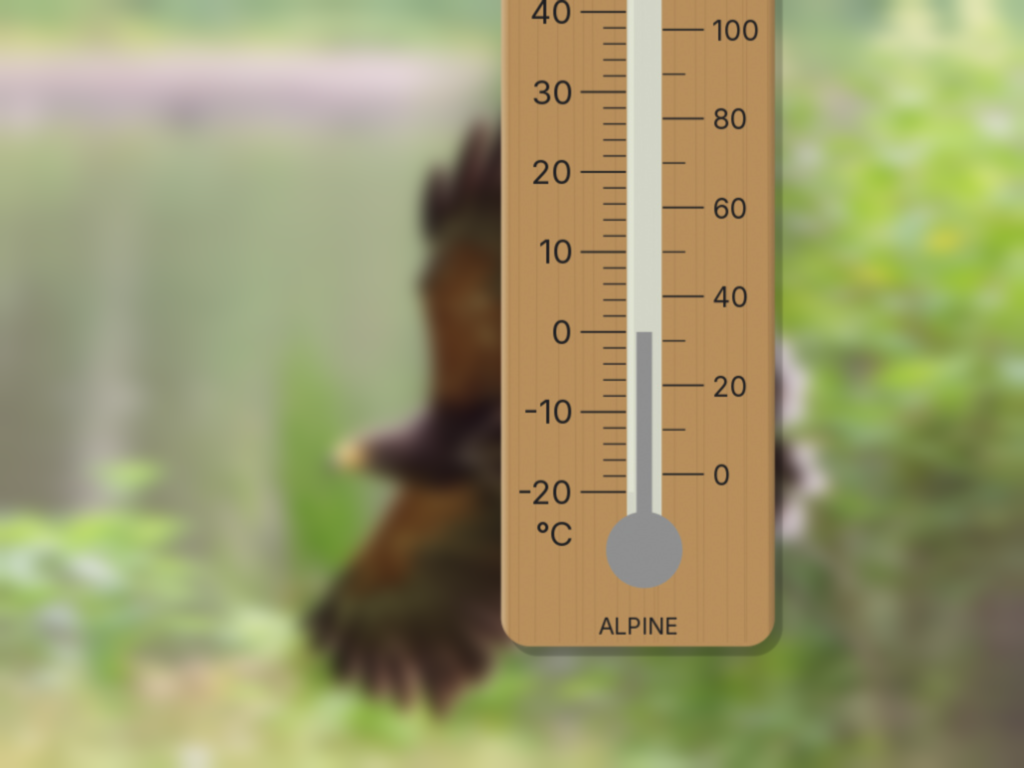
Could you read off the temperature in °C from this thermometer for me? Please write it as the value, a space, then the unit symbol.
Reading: 0 °C
